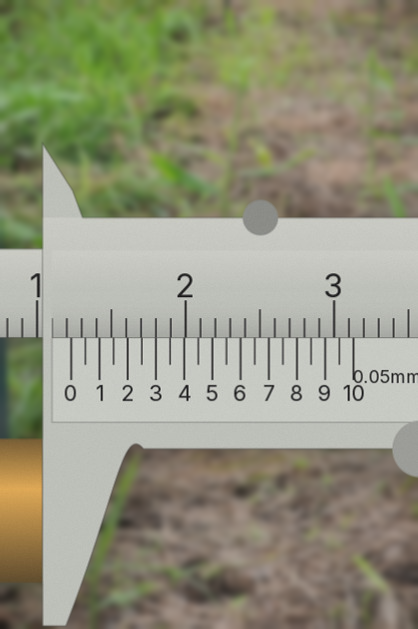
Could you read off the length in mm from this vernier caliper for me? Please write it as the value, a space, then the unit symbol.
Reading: 12.3 mm
